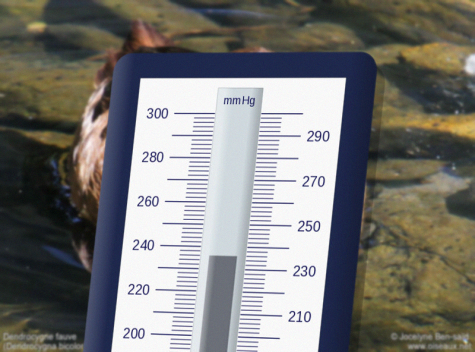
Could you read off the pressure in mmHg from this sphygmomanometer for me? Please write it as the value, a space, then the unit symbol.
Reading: 236 mmHg
